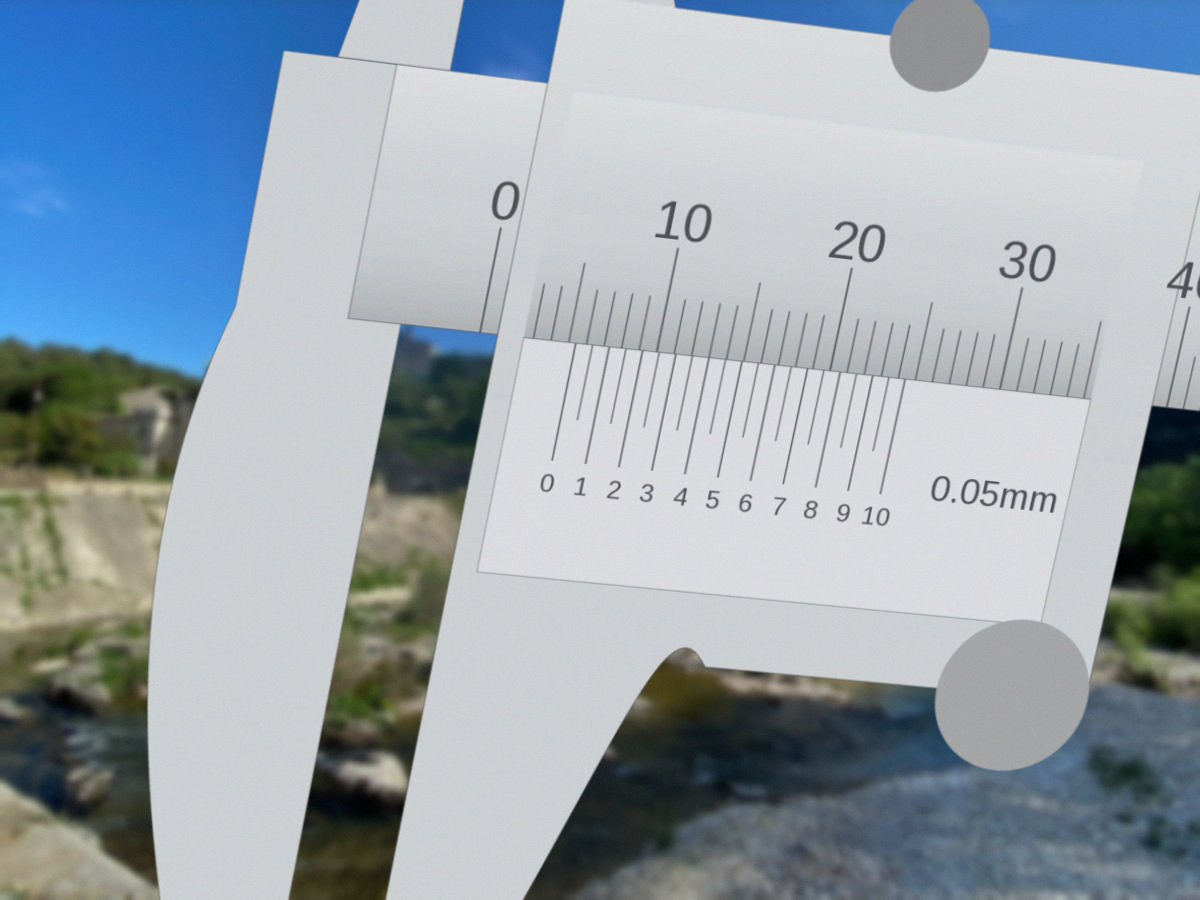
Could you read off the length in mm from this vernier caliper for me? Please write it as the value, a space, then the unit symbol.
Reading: 5.4 mm
